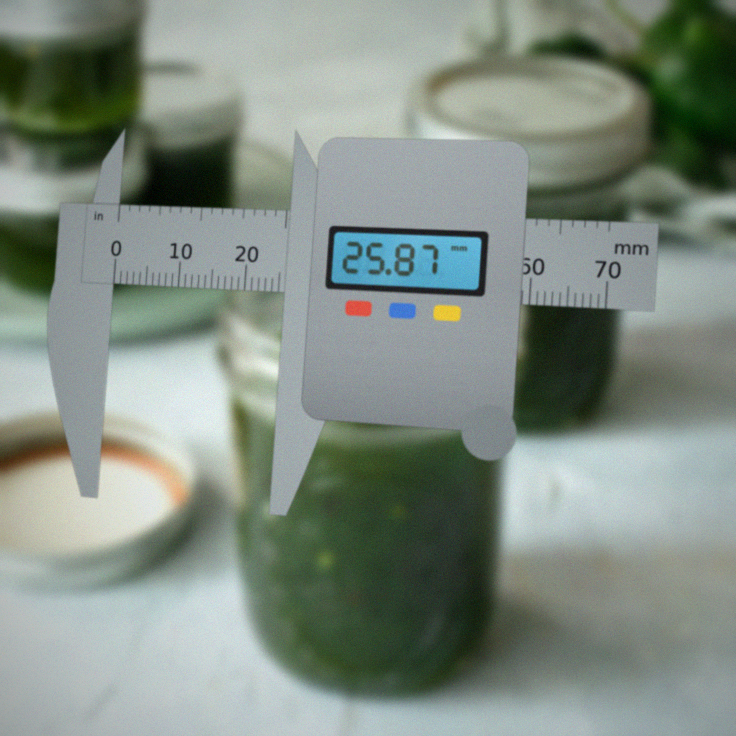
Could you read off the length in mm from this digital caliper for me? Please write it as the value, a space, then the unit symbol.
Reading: 25.87 mm
